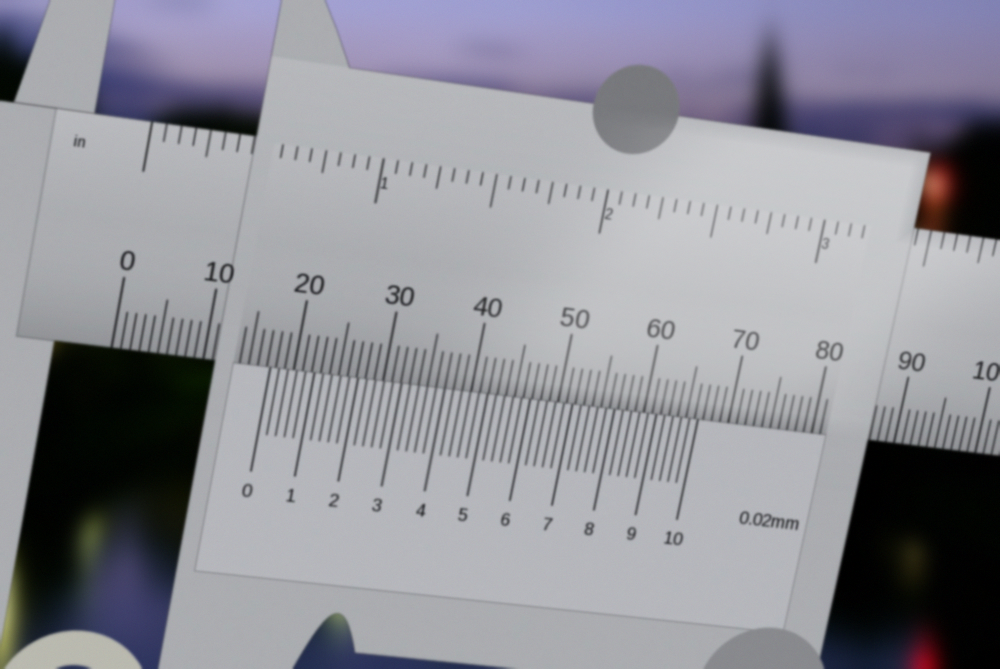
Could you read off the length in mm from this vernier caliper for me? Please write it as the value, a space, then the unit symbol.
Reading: 17.4 mm
